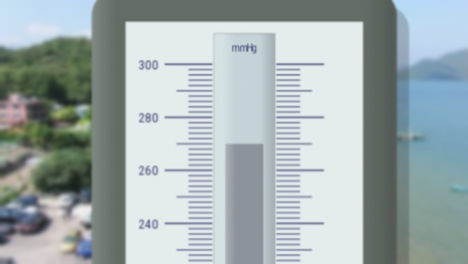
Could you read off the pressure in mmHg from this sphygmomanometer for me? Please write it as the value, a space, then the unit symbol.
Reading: 270 mmHg
